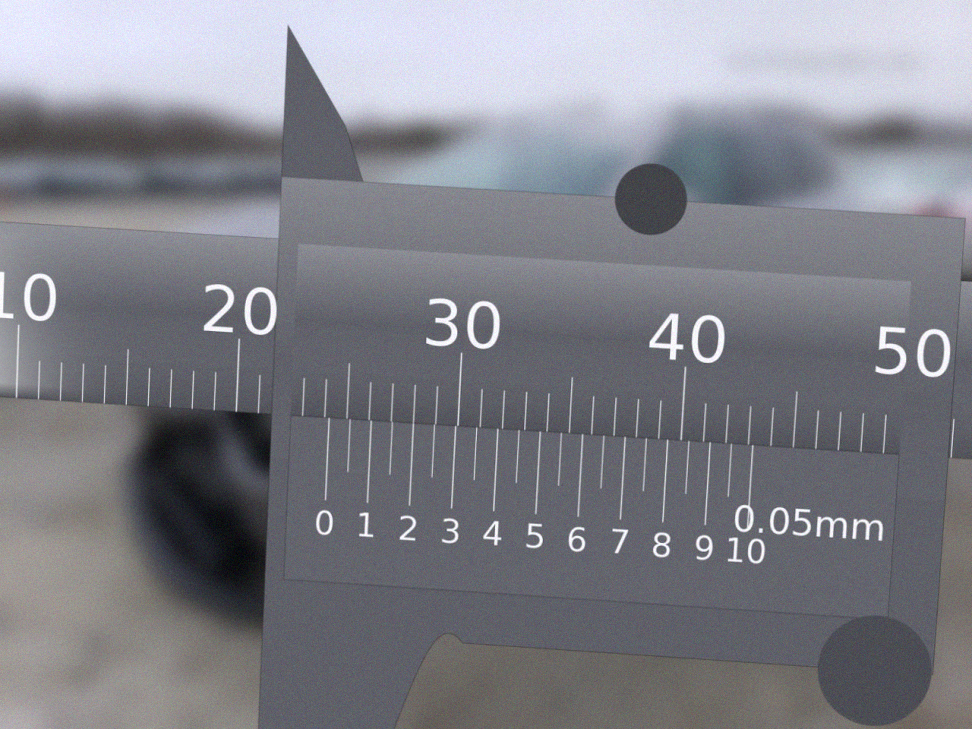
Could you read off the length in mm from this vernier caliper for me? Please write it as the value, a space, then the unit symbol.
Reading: 24.20 mm
